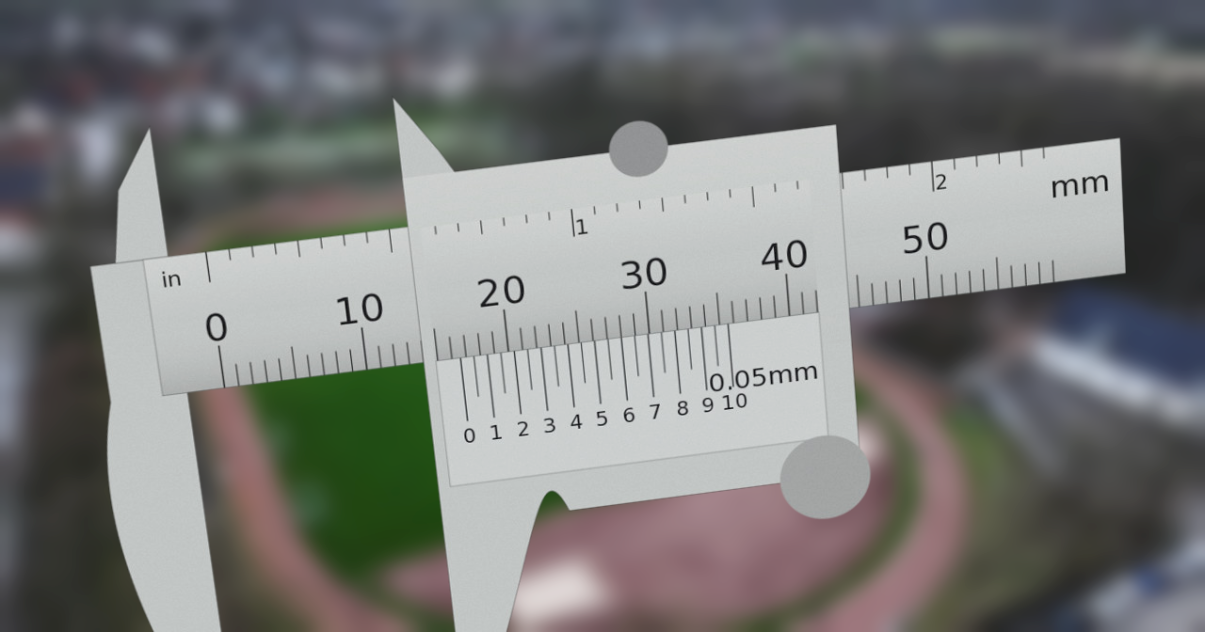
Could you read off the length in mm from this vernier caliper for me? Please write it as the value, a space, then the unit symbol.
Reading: 16.6 mm
